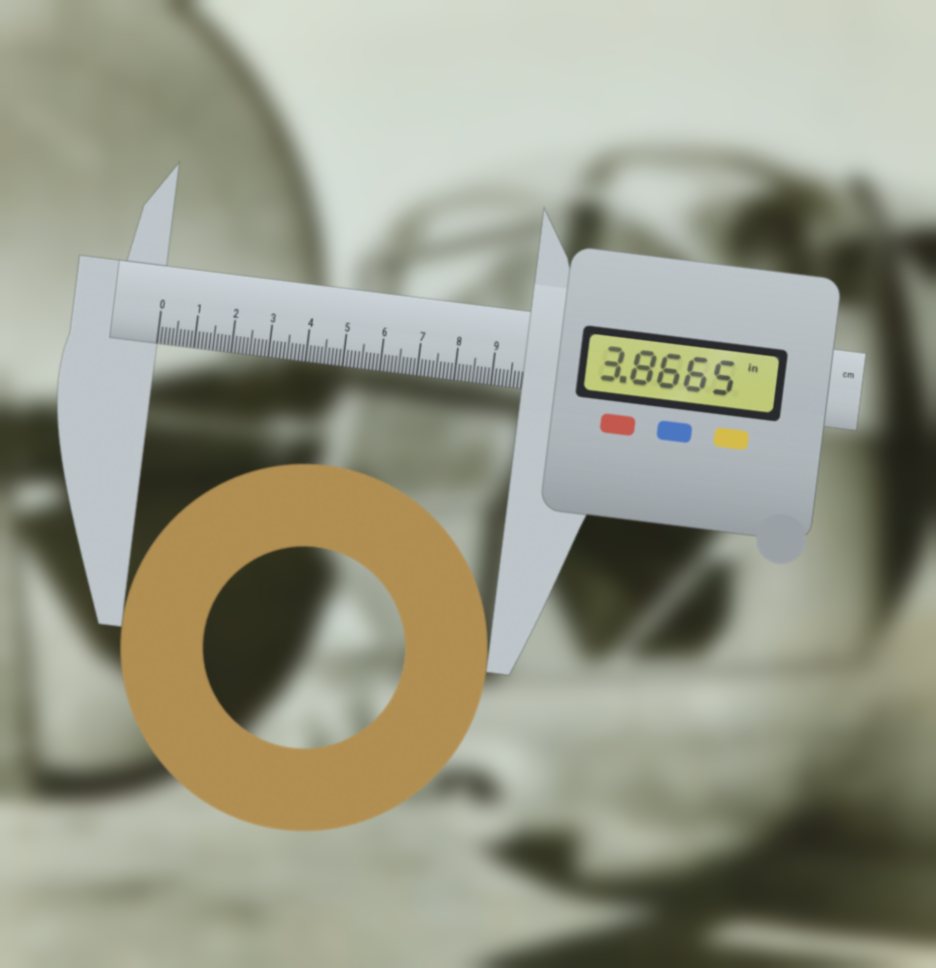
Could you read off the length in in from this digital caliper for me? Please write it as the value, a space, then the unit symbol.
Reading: 3.8665 in
